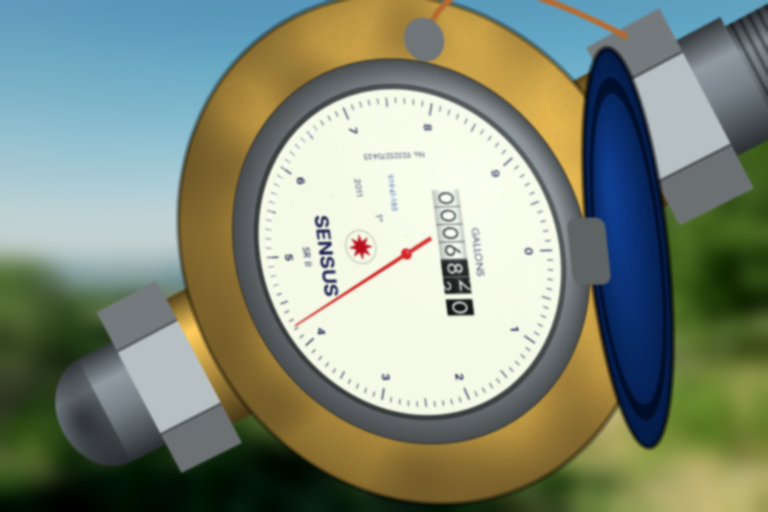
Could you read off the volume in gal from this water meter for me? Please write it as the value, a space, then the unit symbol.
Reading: 6824.2 gal
